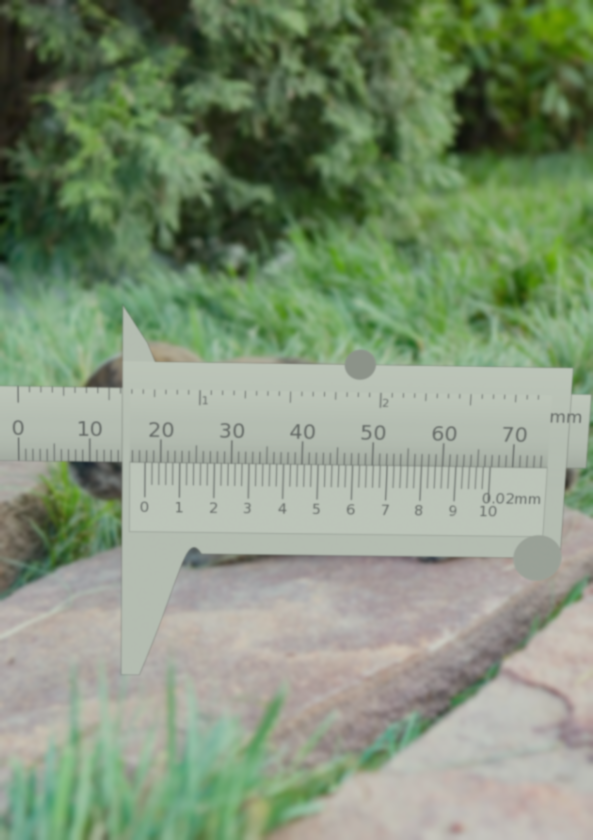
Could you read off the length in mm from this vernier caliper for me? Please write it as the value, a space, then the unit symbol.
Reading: 17.8 mm
